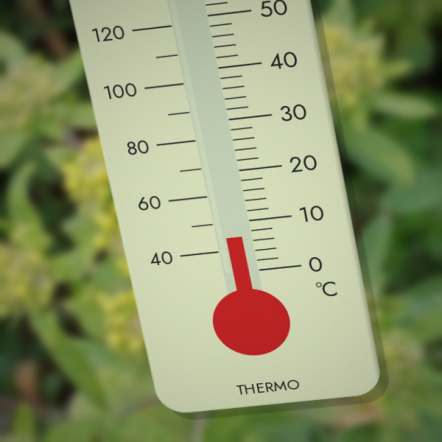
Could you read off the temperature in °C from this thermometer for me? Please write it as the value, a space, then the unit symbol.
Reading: 7 °C
